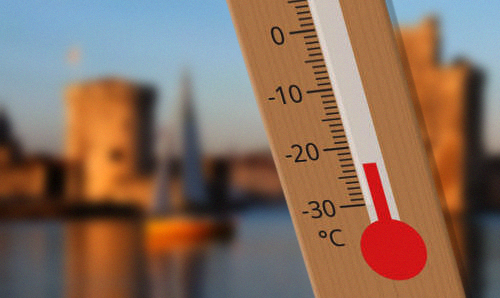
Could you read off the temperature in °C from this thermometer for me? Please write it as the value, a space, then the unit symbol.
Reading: -23 °C
